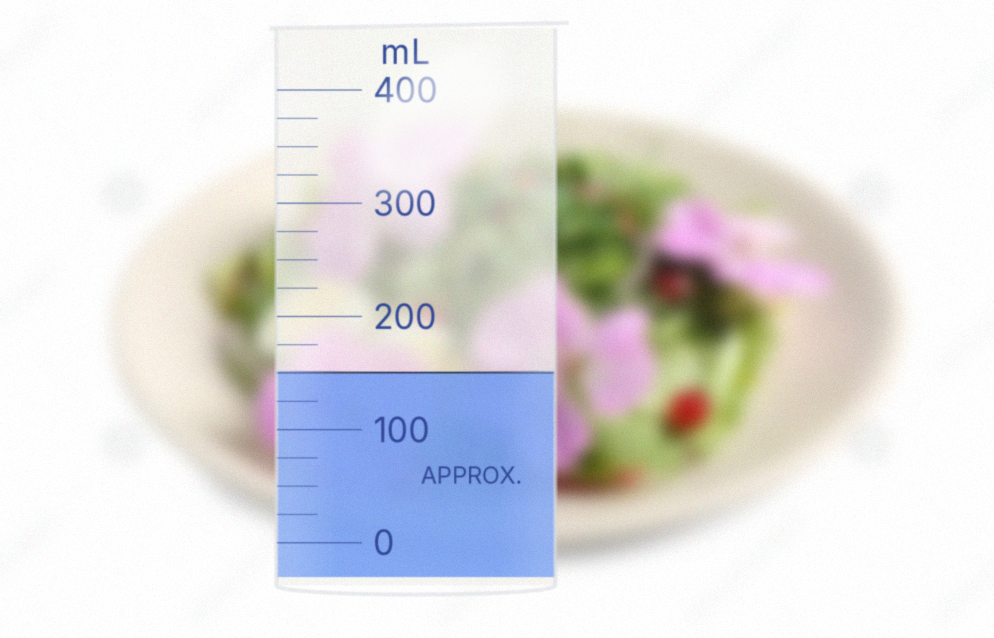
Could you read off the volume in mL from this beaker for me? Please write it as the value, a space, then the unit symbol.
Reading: 150 mL
